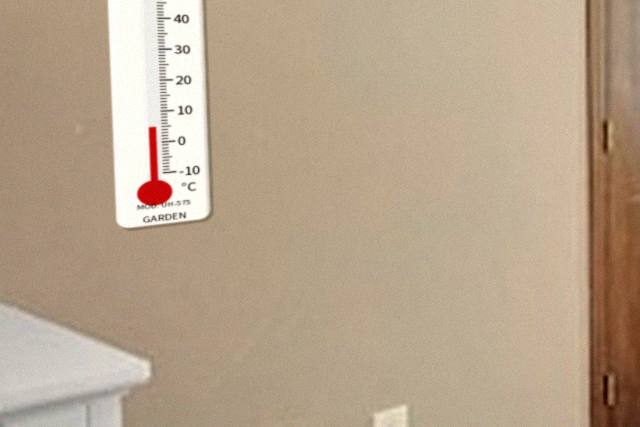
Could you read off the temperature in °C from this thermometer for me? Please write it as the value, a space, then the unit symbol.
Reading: 5 °C
